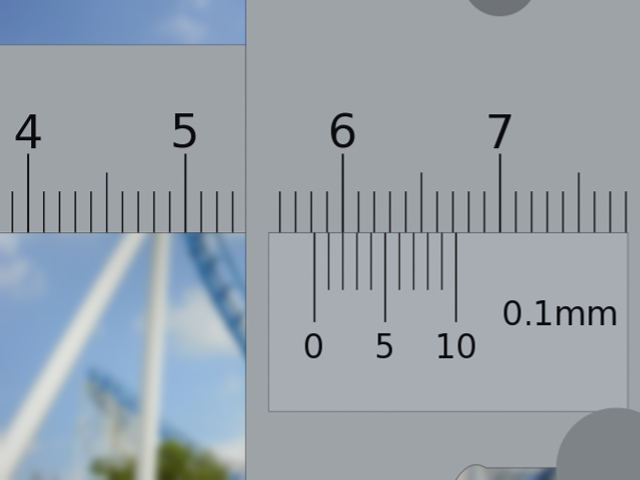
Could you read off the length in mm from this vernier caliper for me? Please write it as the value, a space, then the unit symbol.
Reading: 58.2 mm
